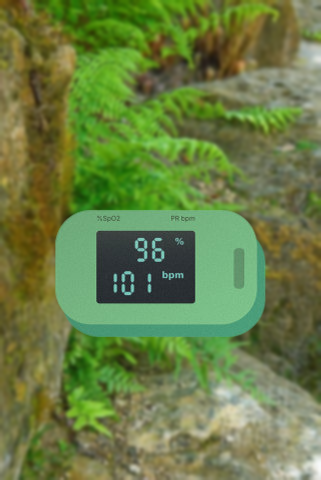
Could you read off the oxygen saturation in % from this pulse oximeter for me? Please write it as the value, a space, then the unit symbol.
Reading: 96 %
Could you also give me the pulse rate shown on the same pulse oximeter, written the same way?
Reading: 101 bpm
